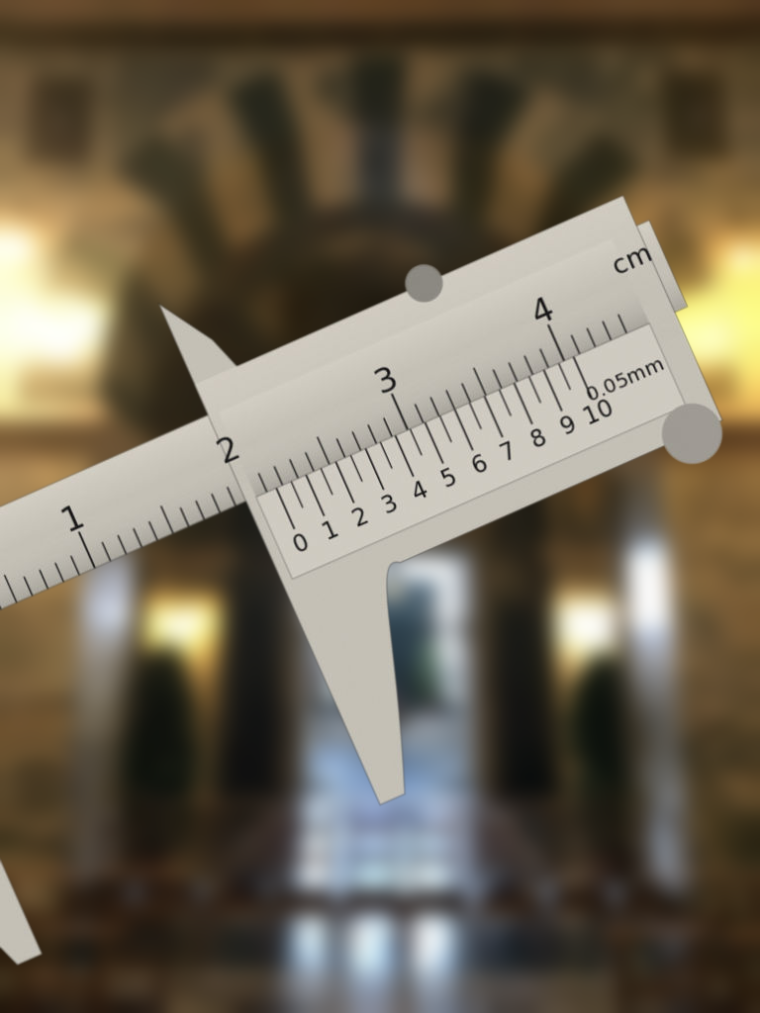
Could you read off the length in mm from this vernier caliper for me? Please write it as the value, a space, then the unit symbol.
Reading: 21.6 mm
